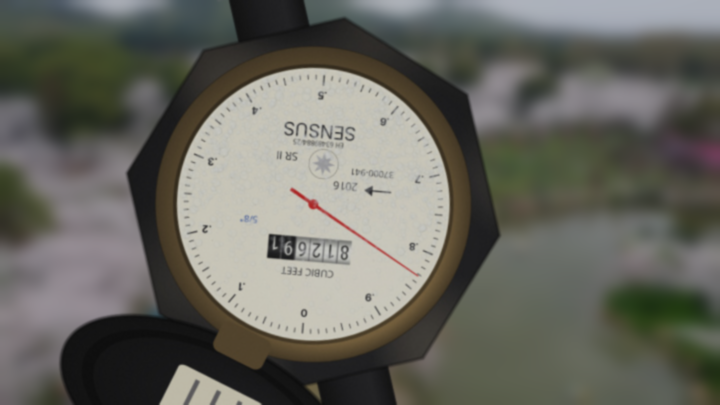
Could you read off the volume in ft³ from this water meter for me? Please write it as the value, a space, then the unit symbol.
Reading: 812690.83 ft³
